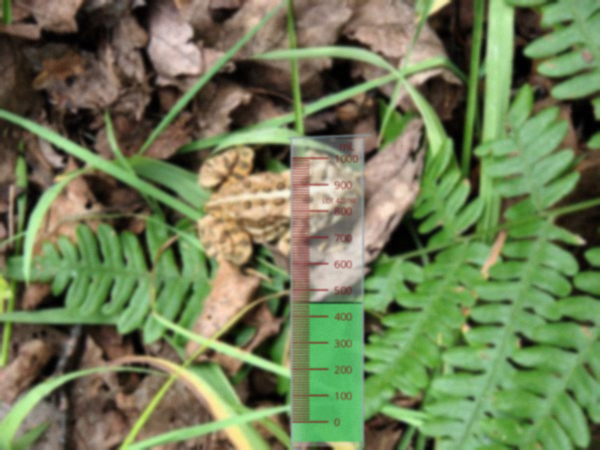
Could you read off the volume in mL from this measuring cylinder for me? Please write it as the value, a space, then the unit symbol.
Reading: 450 mL
